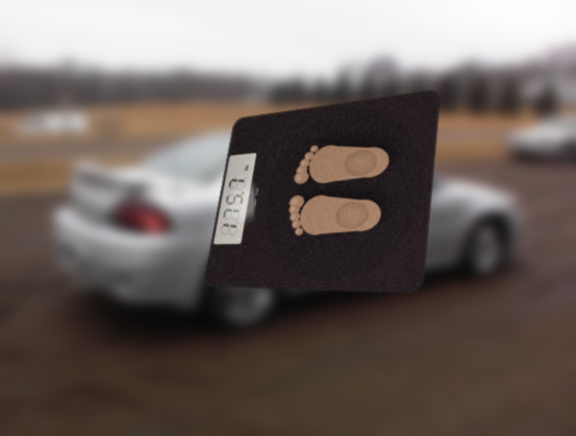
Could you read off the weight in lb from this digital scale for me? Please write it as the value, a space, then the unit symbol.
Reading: 175.7 lb
